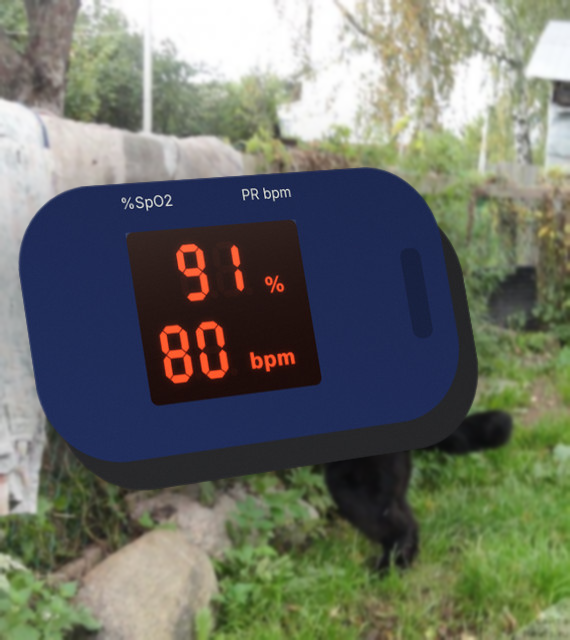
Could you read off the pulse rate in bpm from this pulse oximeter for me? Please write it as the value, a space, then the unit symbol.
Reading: 80 bpm
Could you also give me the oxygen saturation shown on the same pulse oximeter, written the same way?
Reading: 91 %
